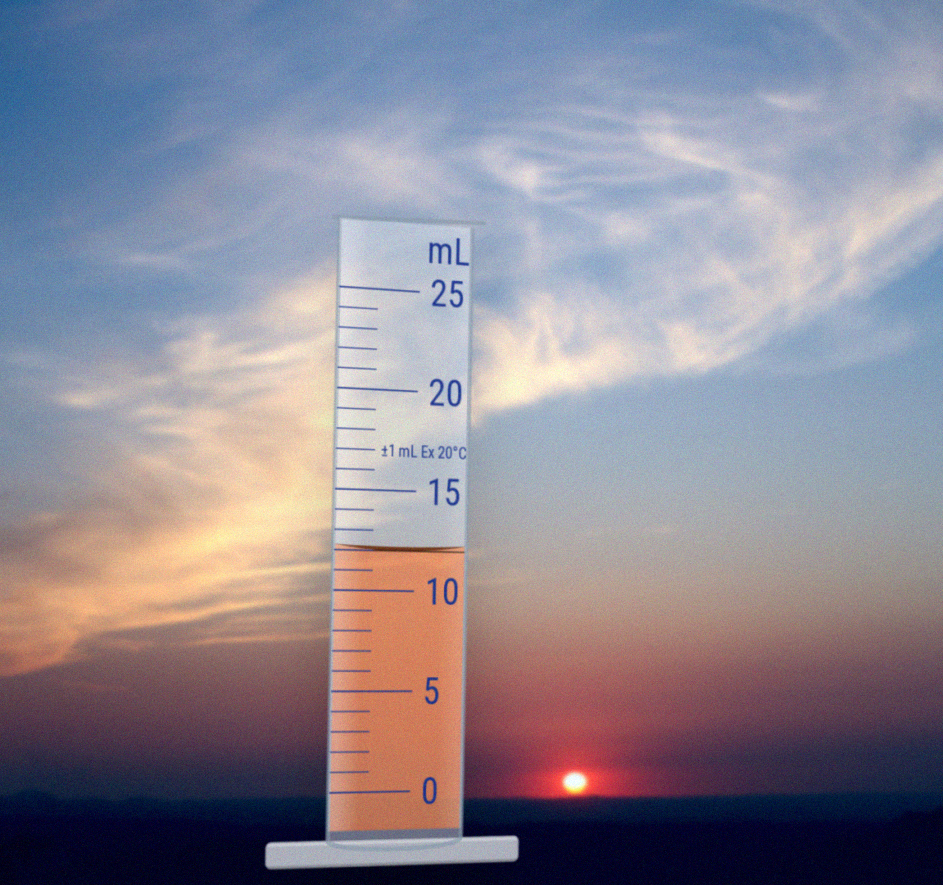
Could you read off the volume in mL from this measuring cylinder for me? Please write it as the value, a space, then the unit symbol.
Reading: 12 mL
